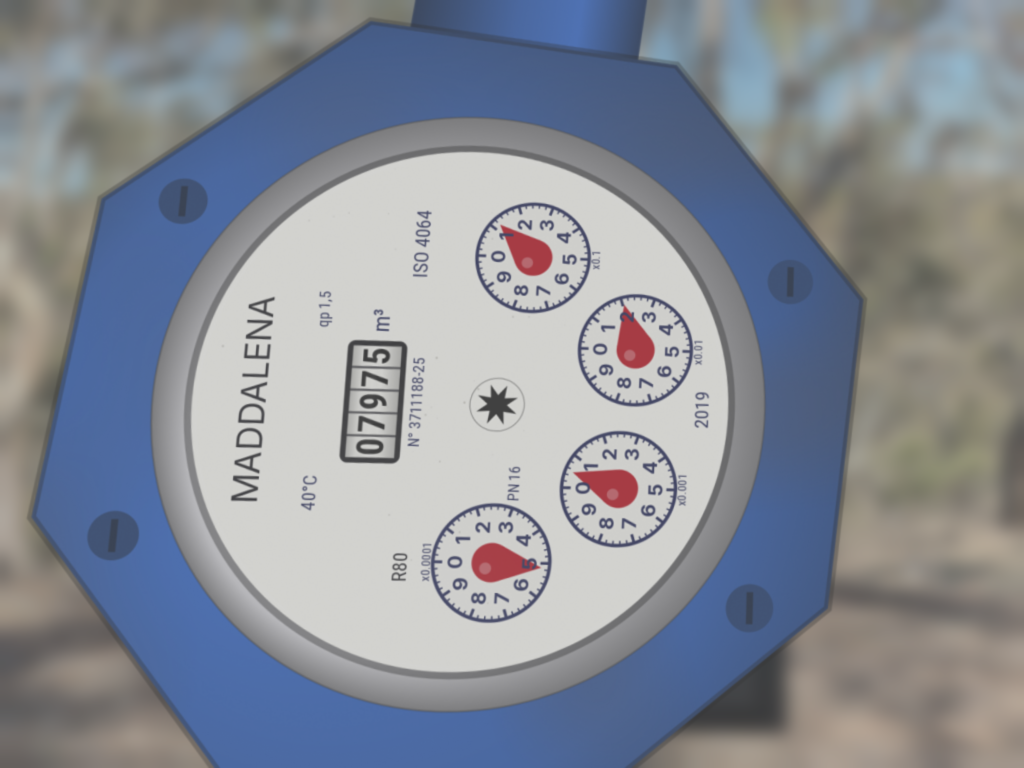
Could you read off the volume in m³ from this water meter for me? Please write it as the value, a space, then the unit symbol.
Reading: 7975.1205 m³
